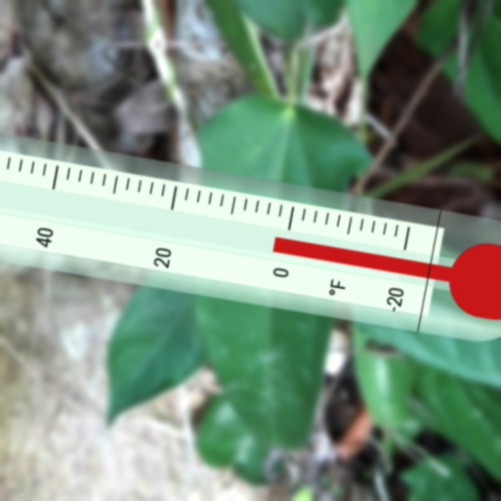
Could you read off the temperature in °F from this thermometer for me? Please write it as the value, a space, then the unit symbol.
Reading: 2 °F
